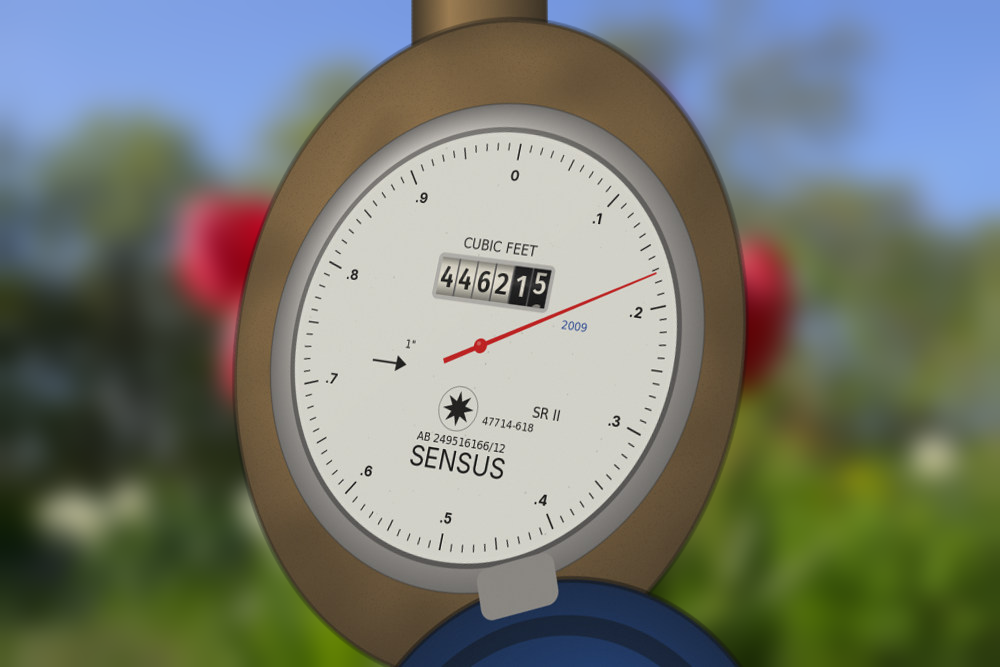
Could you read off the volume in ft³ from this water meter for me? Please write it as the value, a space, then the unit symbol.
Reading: 446215.17 ft³
